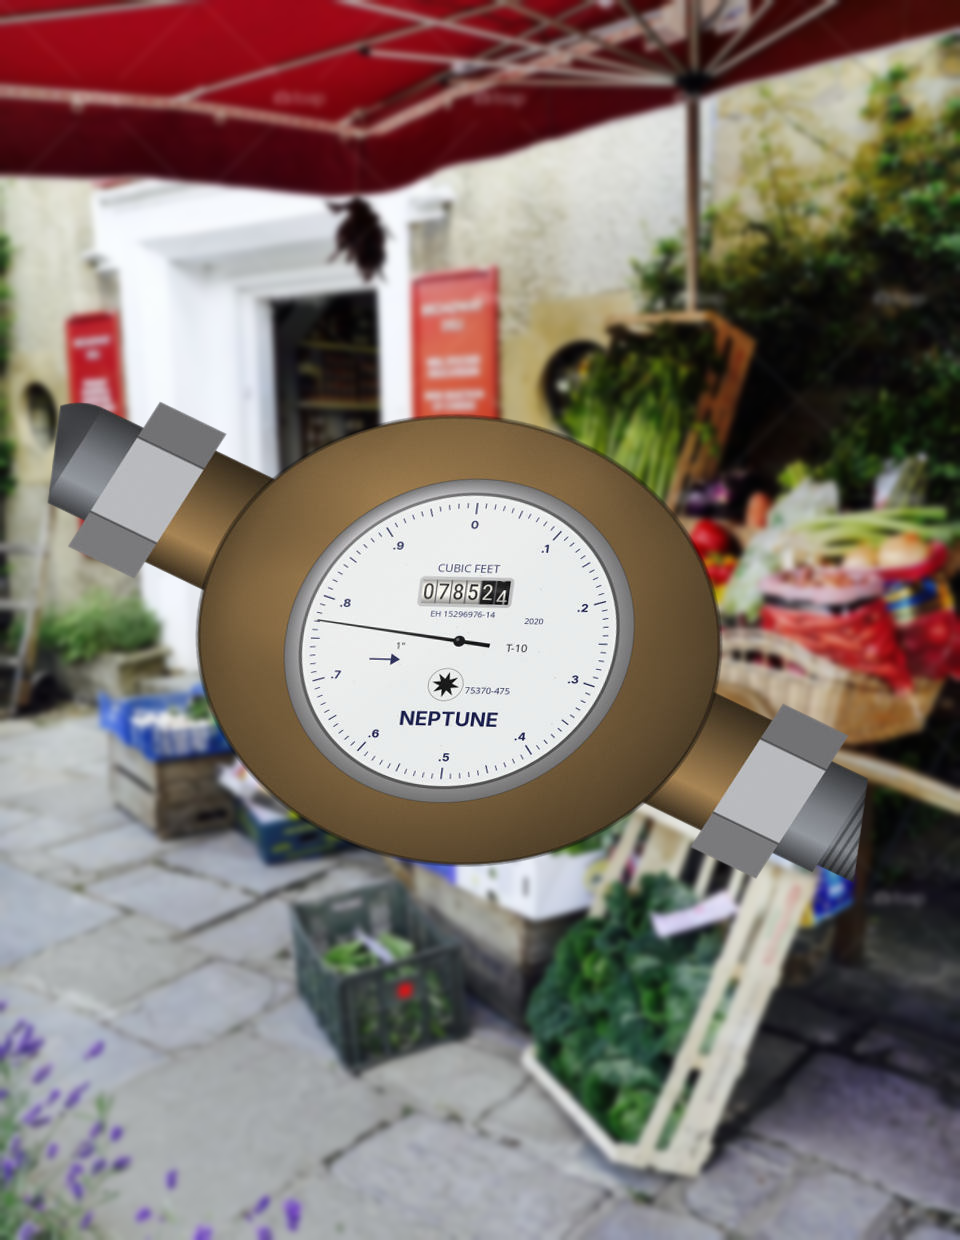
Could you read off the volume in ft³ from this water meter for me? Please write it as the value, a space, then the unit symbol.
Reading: 78523.77 ft³
